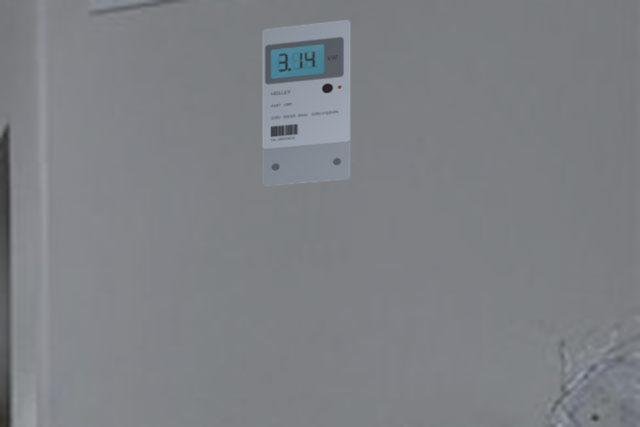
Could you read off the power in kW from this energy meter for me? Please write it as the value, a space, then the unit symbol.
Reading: 3.14 kW
